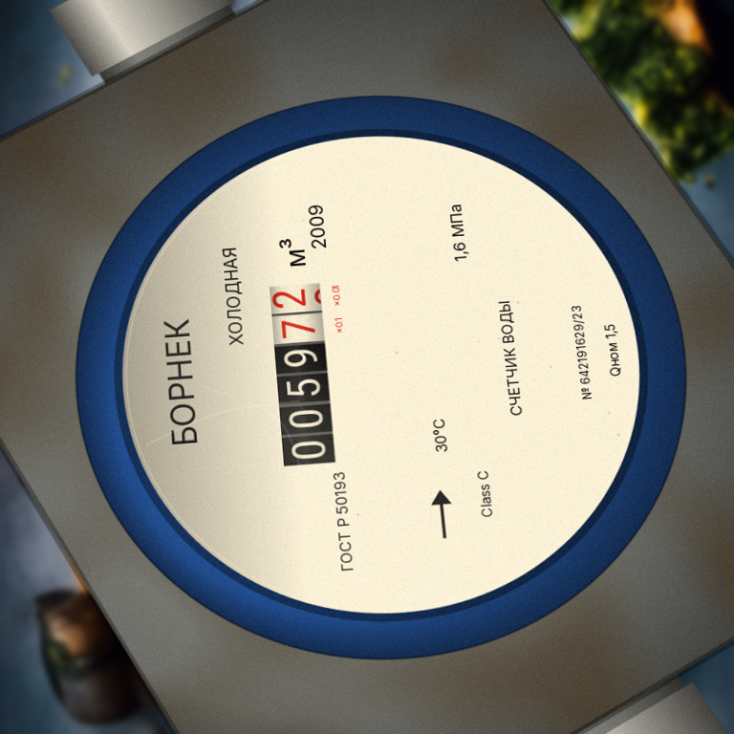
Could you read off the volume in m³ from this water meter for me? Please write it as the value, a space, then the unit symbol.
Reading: 59.72 m³
